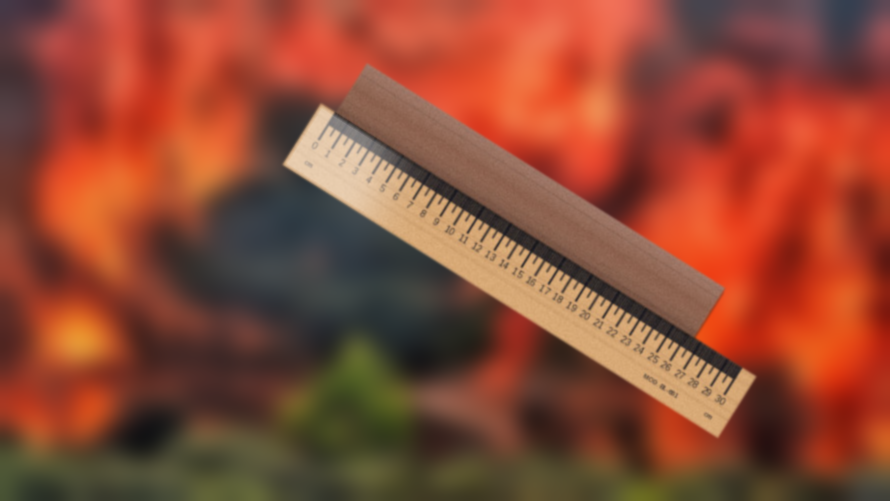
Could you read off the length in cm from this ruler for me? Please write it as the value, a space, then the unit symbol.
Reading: 26.5 cm
